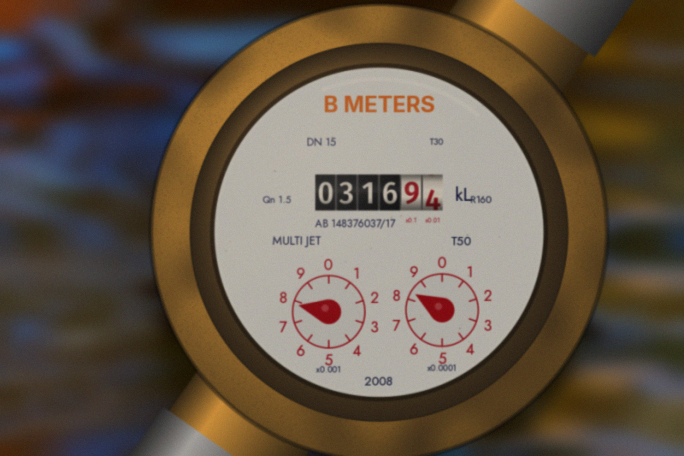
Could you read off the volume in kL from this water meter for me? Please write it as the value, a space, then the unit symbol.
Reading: 316.9378 kL
